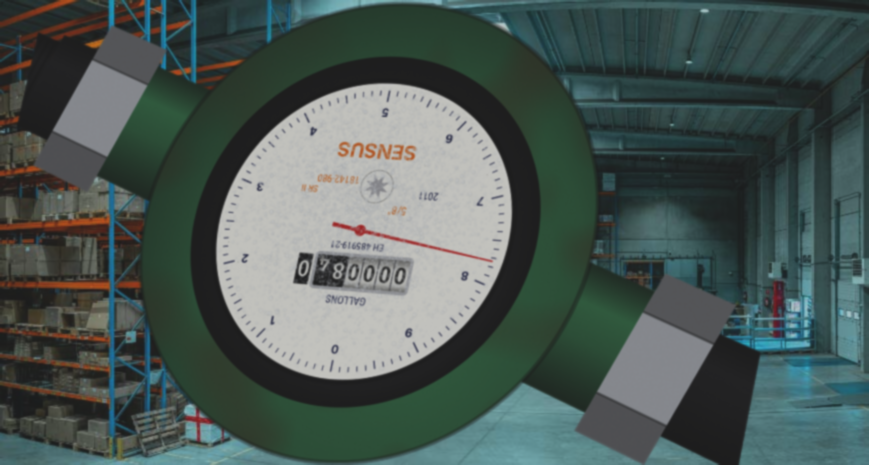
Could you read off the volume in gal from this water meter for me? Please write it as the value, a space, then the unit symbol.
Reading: 837.7 gal
